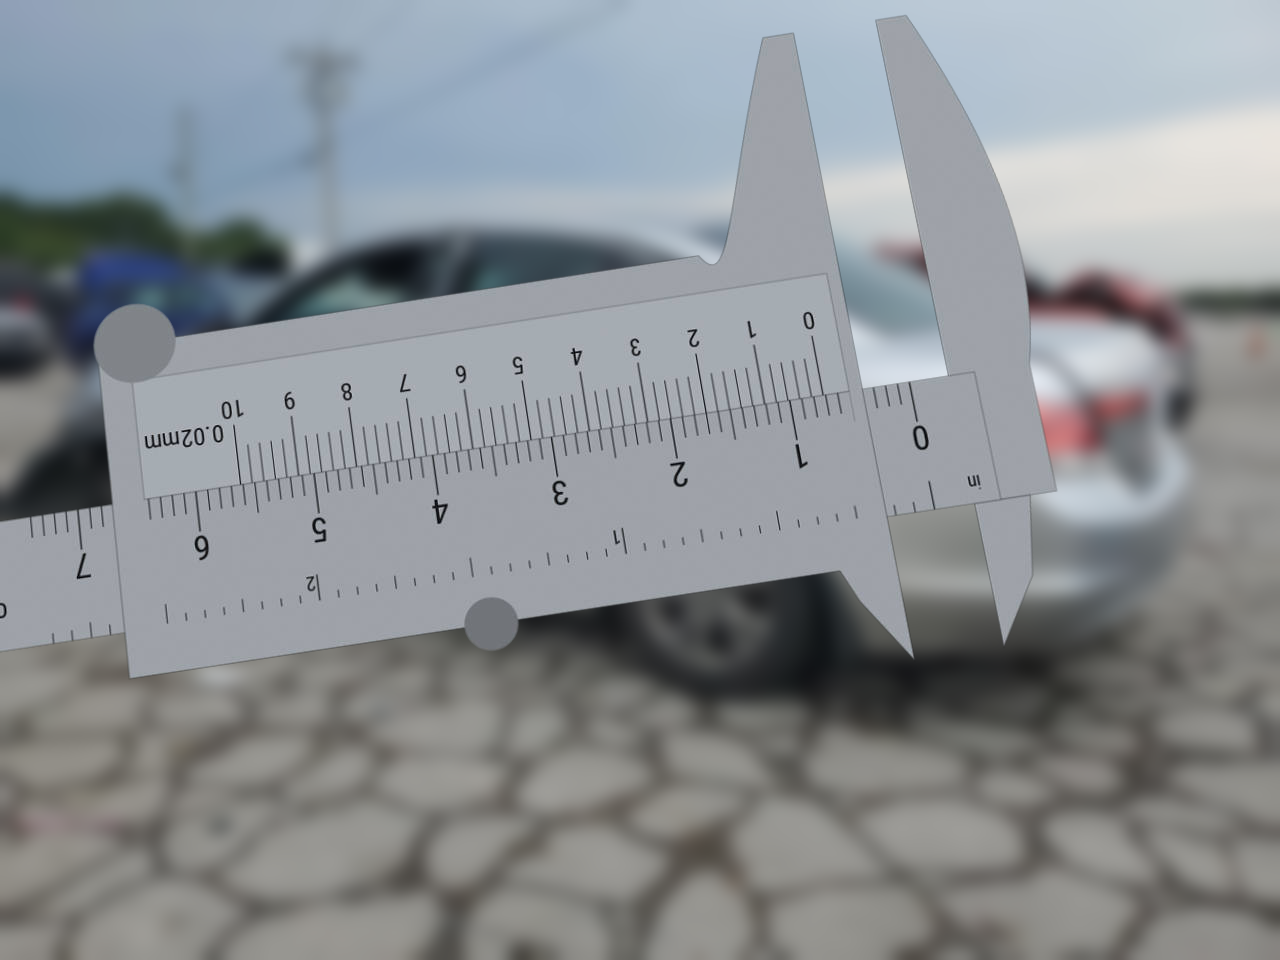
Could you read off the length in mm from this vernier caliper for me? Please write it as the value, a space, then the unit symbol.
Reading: 7.2 mm
